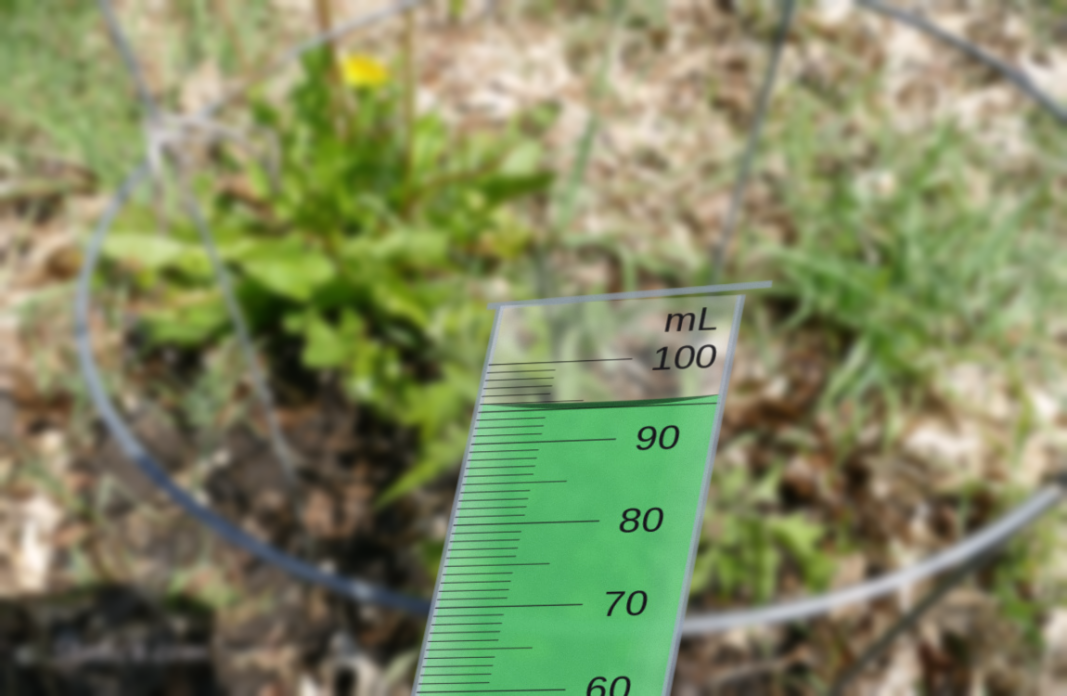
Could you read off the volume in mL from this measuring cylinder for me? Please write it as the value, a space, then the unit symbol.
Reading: 94 mL
